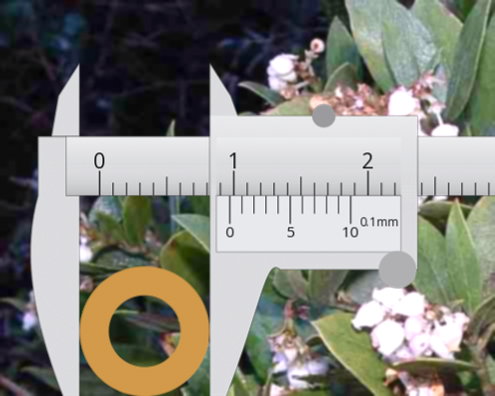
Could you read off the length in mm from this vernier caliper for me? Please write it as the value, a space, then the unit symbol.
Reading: 9.7 mm
